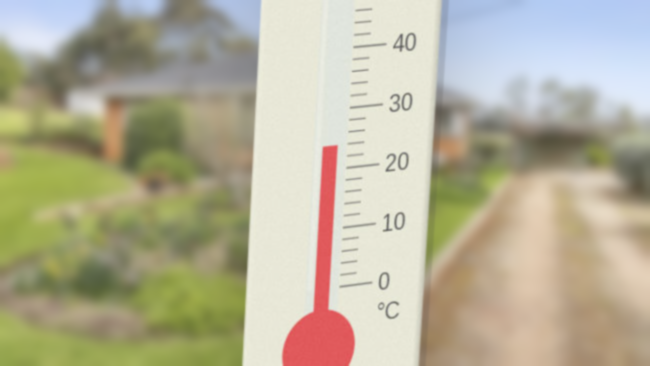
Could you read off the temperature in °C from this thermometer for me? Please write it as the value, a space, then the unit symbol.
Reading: 24 °C
